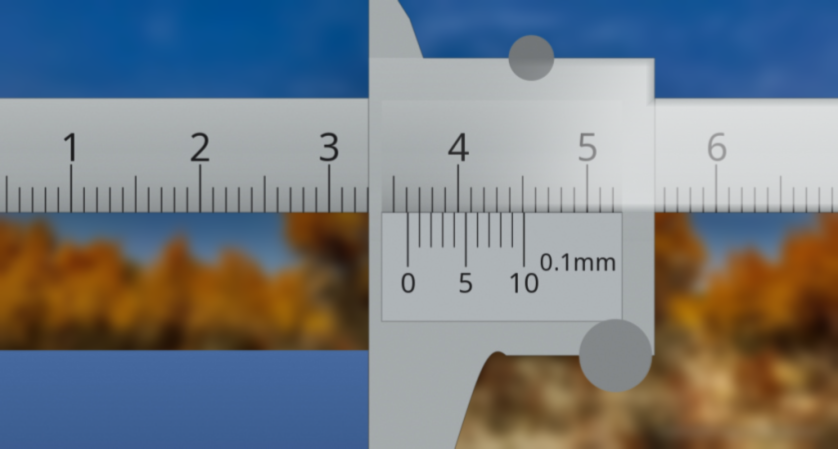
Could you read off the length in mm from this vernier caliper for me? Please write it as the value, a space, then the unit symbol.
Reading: 36.1 mm
